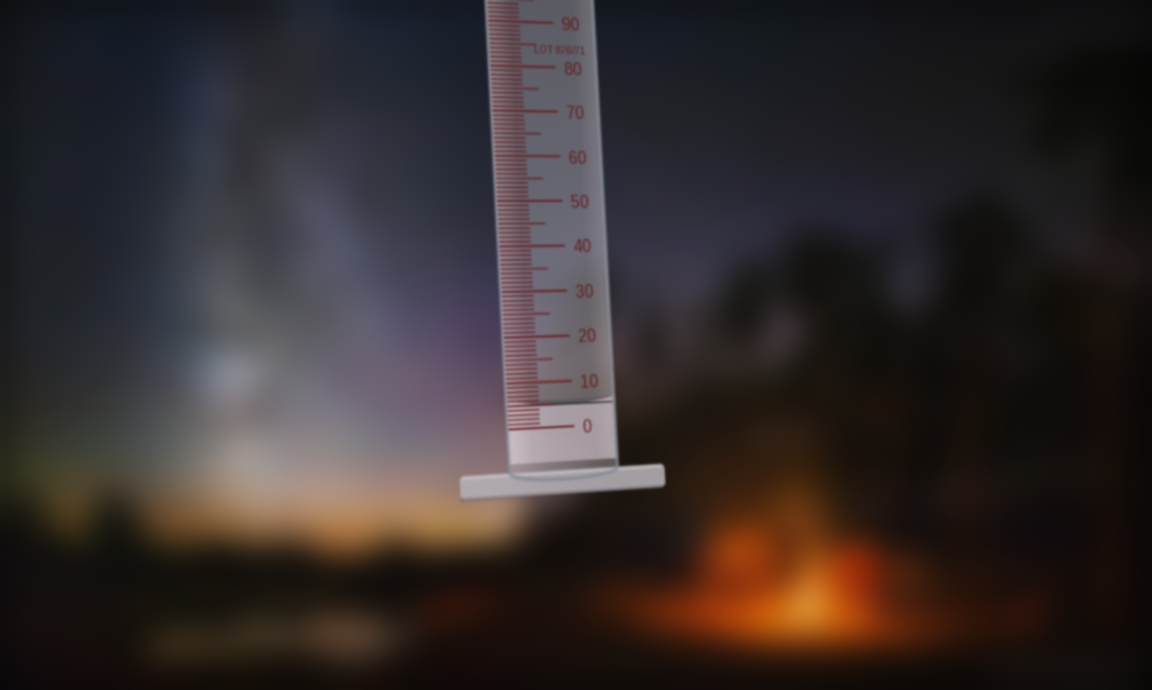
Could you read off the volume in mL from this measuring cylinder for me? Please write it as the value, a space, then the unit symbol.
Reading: 5 mL
